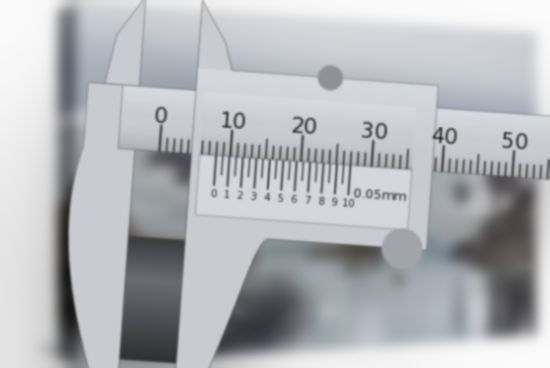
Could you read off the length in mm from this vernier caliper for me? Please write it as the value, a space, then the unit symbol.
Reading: 8.0 mm
